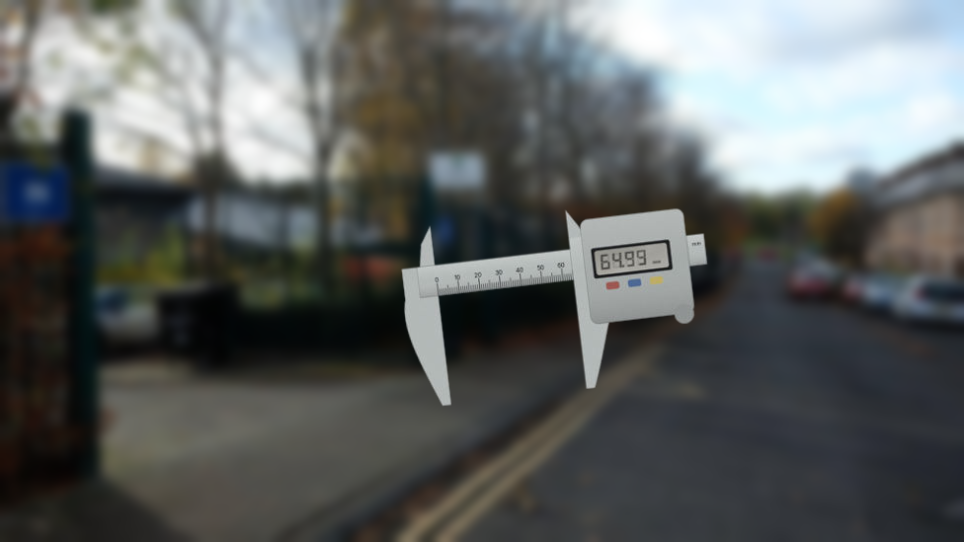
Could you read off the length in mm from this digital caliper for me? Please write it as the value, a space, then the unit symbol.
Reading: 64.99 mm
